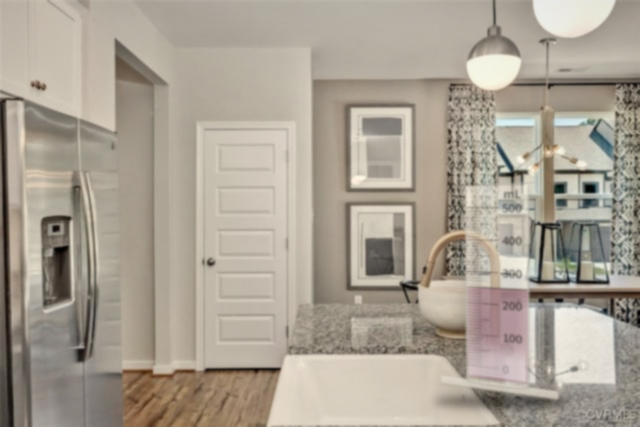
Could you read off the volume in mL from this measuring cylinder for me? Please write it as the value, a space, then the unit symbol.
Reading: 250 mL
